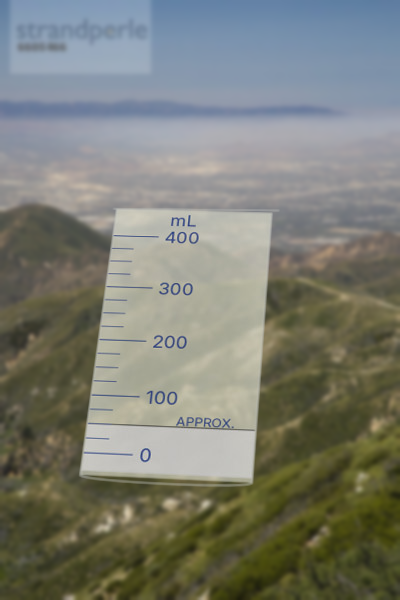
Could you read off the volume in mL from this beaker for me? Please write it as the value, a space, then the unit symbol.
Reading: 50 mL
